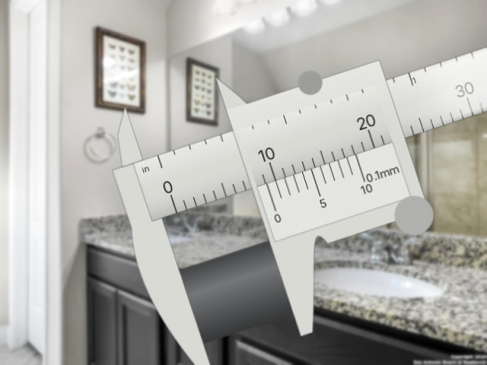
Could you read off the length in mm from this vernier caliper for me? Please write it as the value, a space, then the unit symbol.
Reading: 9.1 mm
